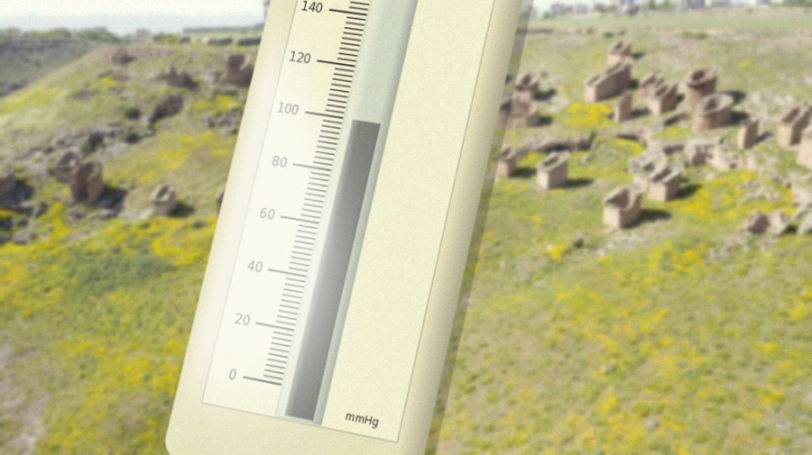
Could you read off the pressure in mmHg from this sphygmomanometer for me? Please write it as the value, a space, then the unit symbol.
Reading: 100 mmHg
